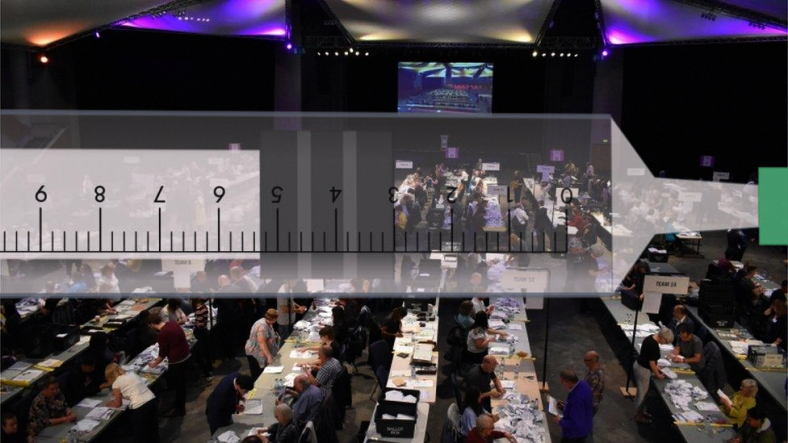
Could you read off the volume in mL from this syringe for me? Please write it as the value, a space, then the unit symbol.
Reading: 3 mL
